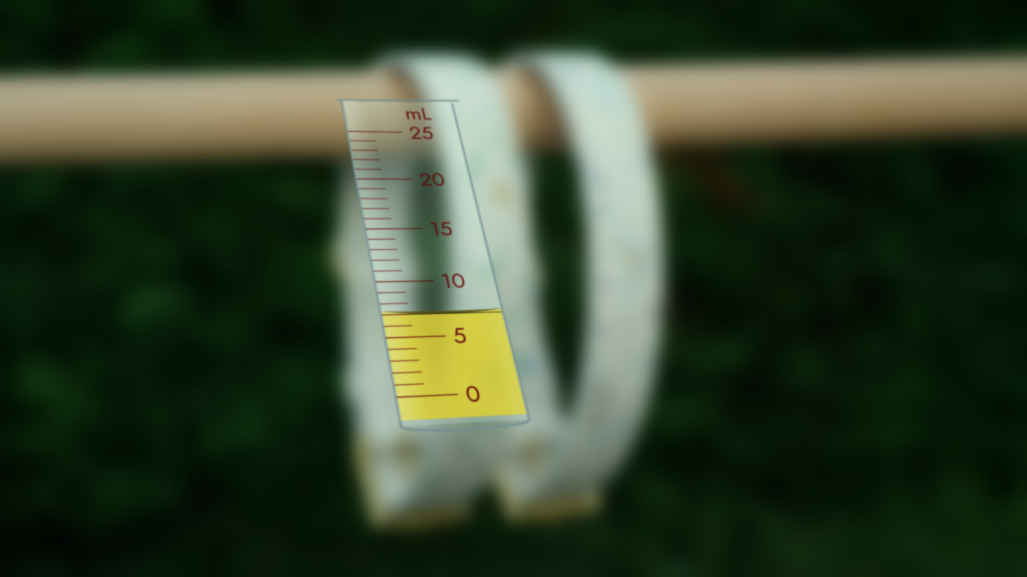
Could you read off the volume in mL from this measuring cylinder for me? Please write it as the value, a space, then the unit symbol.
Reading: 7 mL
